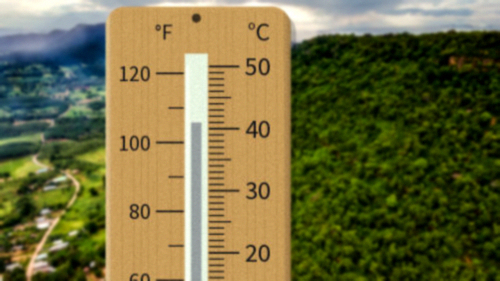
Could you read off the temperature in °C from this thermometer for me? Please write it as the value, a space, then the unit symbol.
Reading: 41 °C
